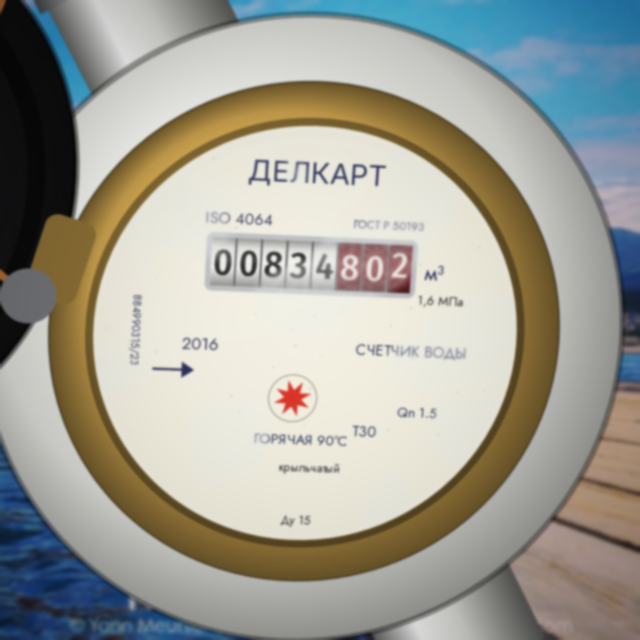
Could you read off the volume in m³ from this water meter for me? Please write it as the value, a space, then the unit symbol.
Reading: 834.802 m³
